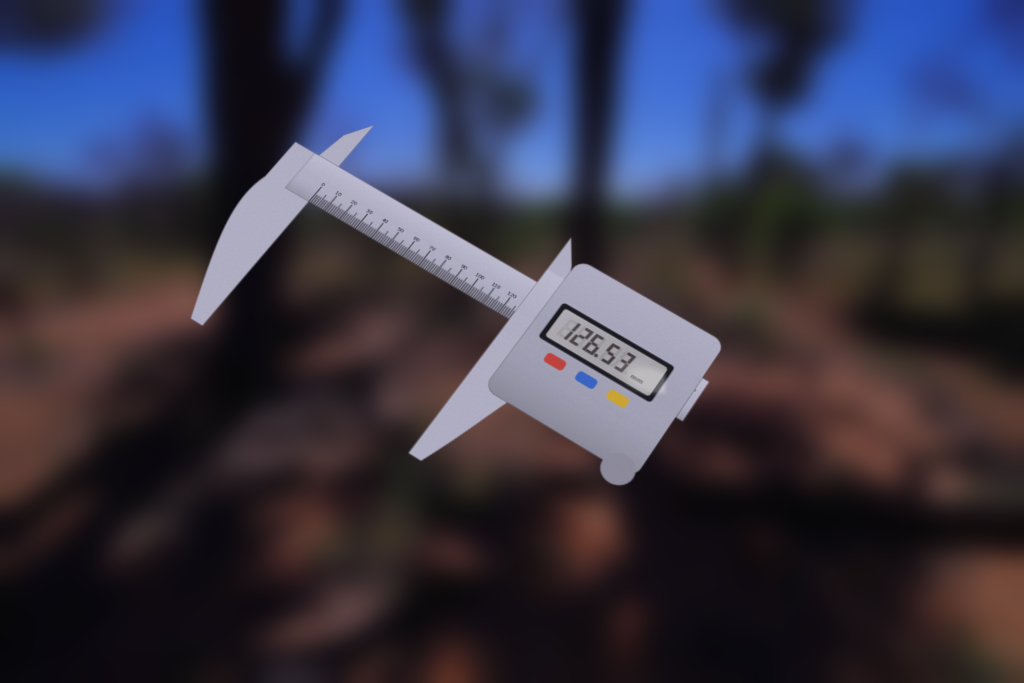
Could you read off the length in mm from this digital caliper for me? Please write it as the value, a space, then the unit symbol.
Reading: 126.53 mm
